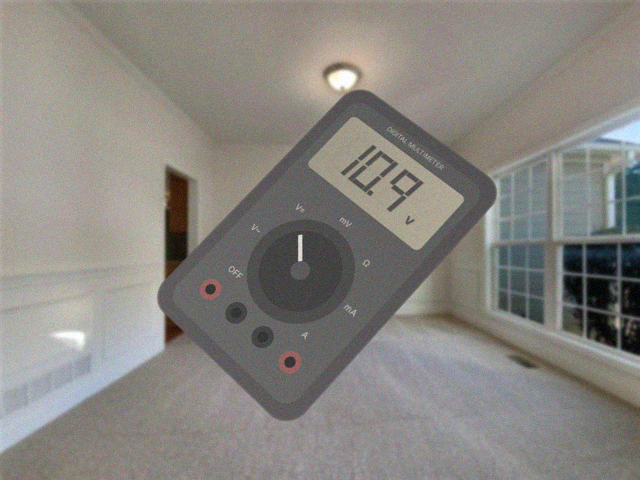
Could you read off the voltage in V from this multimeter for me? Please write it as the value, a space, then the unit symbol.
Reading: 10.9 V
